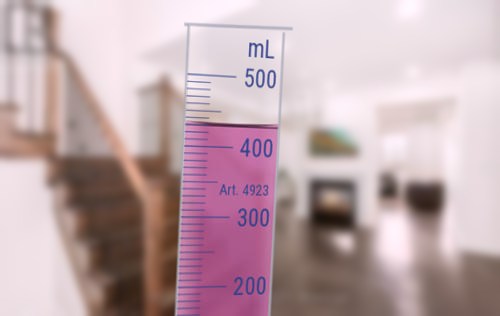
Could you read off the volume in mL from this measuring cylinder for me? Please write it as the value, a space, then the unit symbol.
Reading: 430 mL
